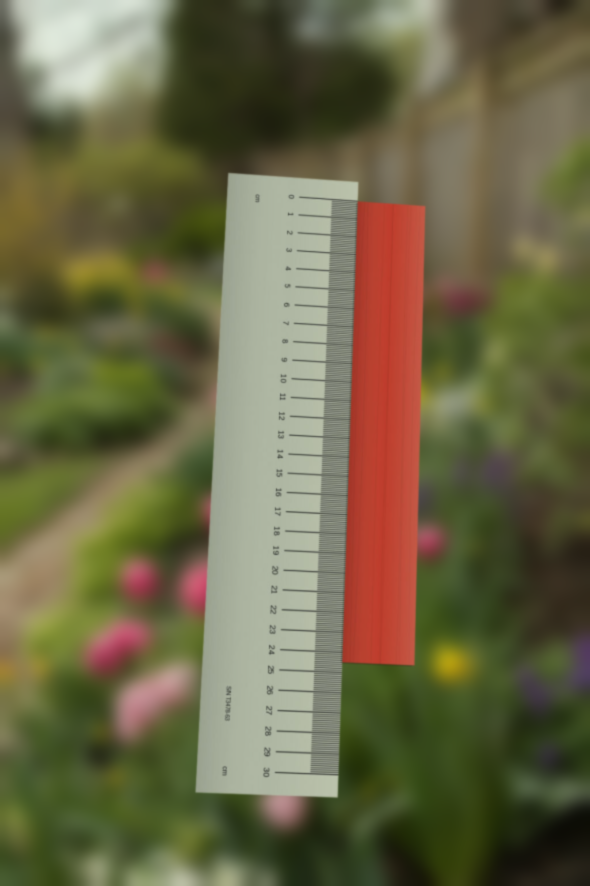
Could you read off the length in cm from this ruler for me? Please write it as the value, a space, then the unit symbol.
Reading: 24.5 cm
